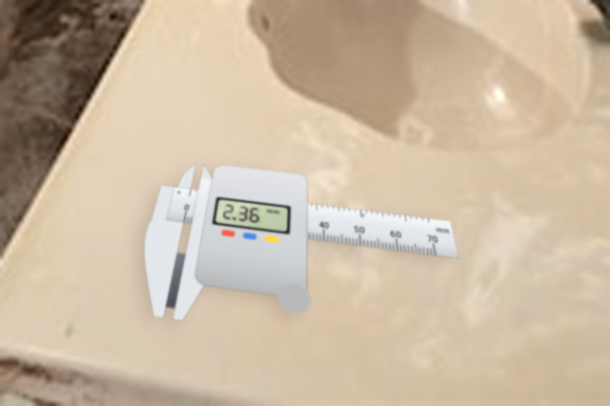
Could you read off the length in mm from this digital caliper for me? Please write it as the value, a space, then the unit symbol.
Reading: 2.36 mm
